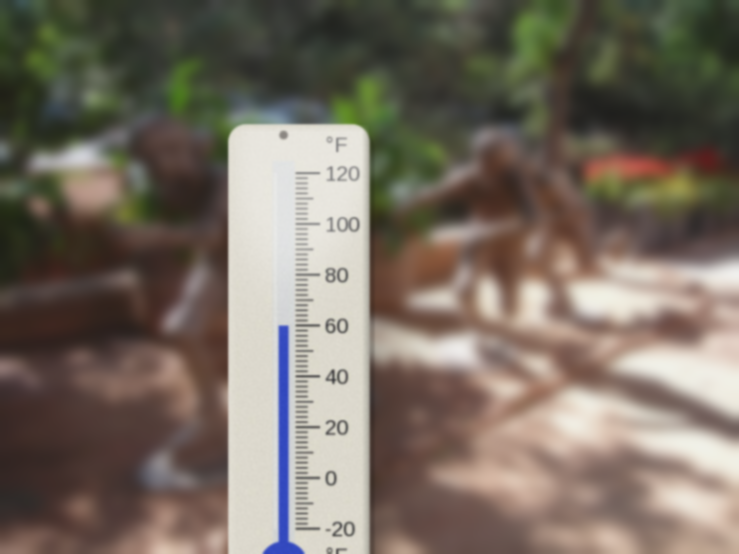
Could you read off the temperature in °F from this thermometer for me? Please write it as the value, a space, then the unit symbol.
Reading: 60 °F
